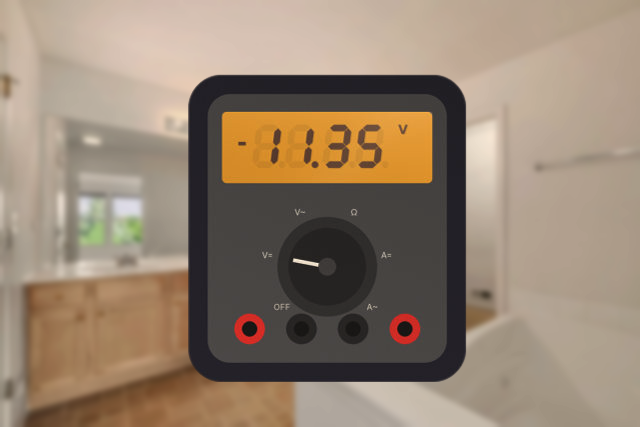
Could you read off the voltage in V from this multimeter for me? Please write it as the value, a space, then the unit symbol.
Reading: -11.35 V
